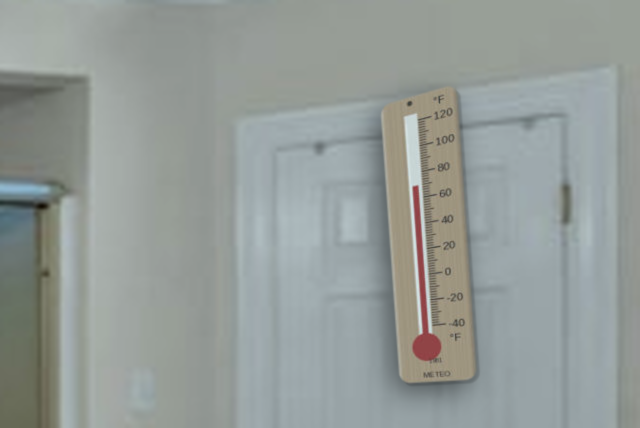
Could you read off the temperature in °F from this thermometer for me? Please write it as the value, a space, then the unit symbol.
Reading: 70 °F
